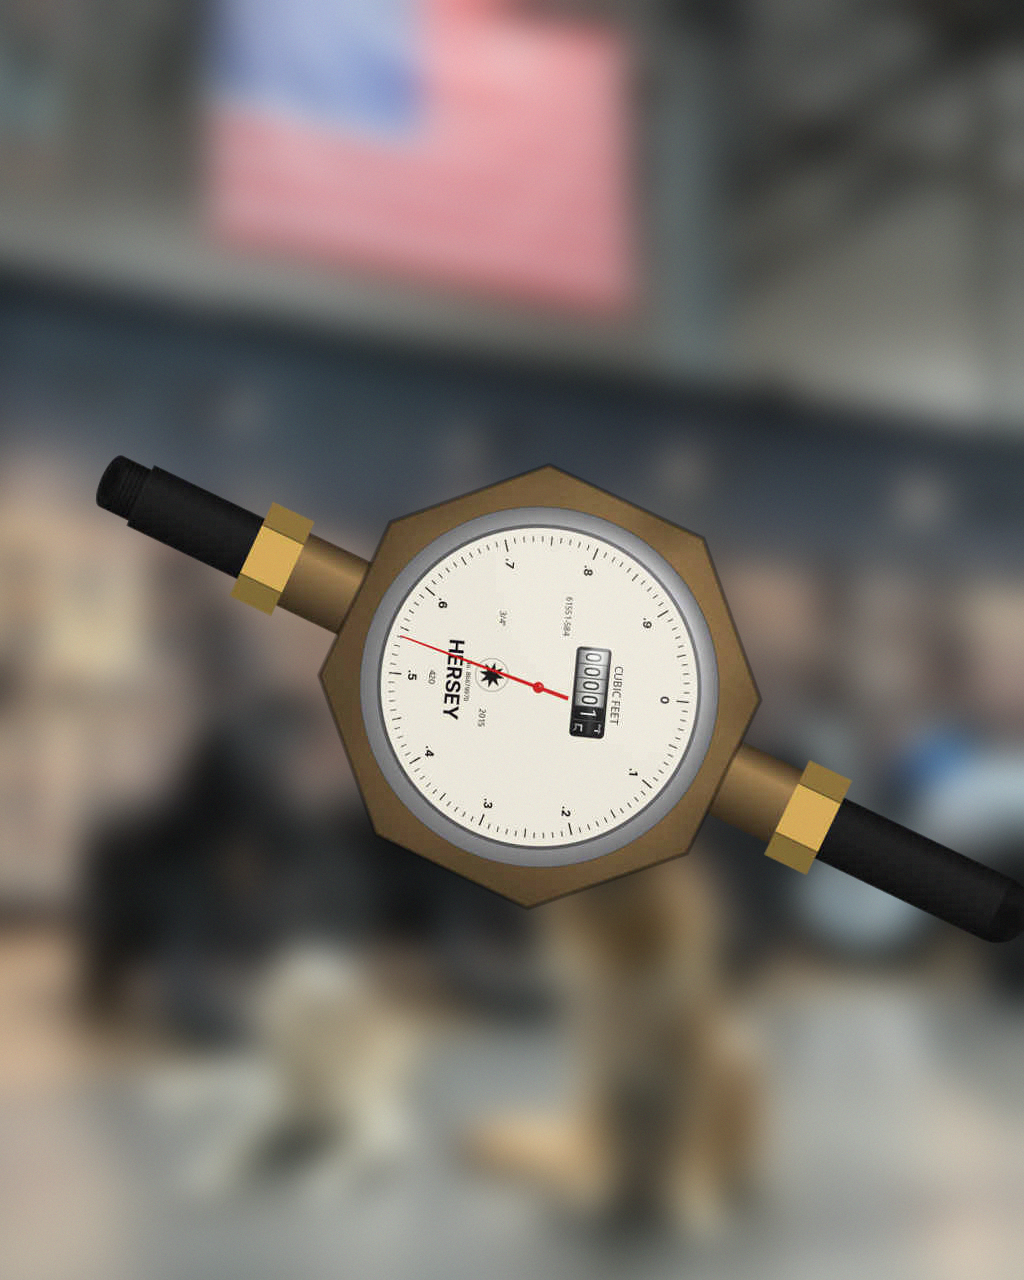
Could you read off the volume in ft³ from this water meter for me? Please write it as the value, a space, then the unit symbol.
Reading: 14.54 ft³
